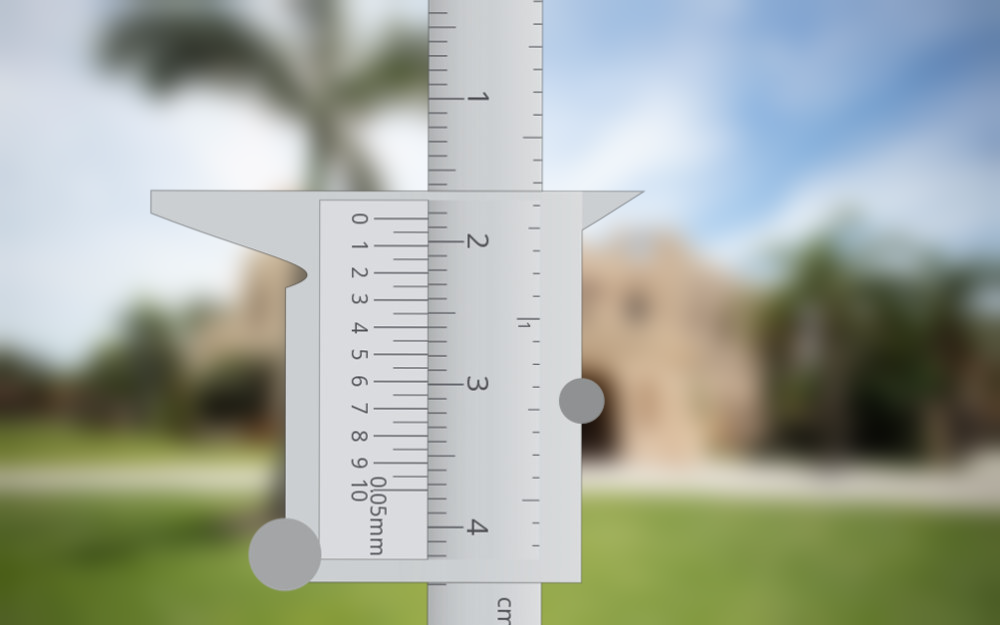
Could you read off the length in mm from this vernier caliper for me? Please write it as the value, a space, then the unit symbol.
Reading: 18.4 mm
